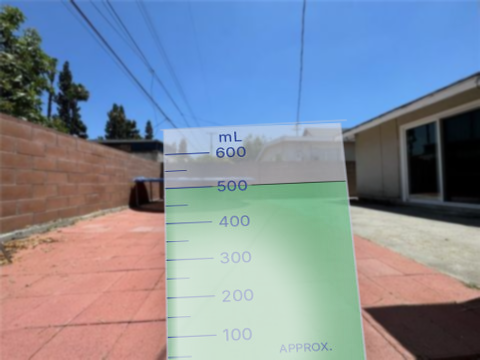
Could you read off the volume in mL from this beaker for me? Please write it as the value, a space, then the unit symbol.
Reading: 500 mL
